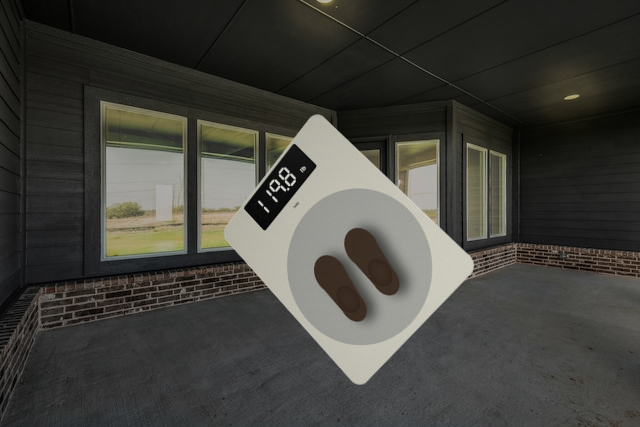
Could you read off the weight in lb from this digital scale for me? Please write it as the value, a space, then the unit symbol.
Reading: 119.8 lb
